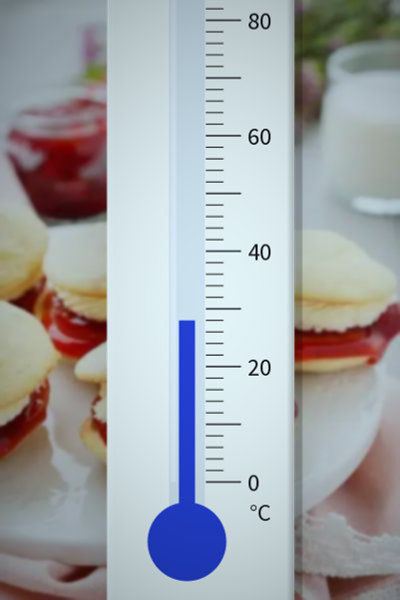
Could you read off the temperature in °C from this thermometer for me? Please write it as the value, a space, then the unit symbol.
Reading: 28 °C
